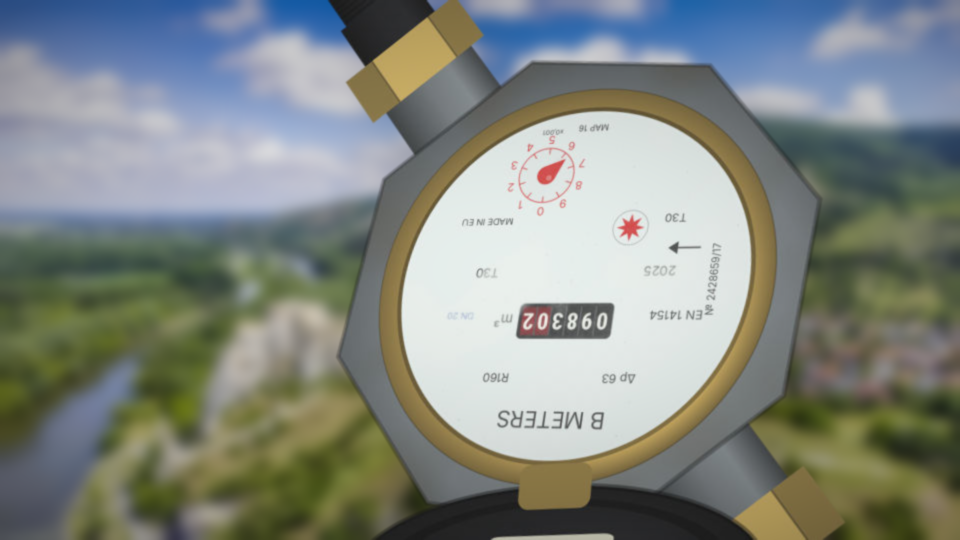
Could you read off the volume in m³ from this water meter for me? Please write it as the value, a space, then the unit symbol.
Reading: 983.026 m³
